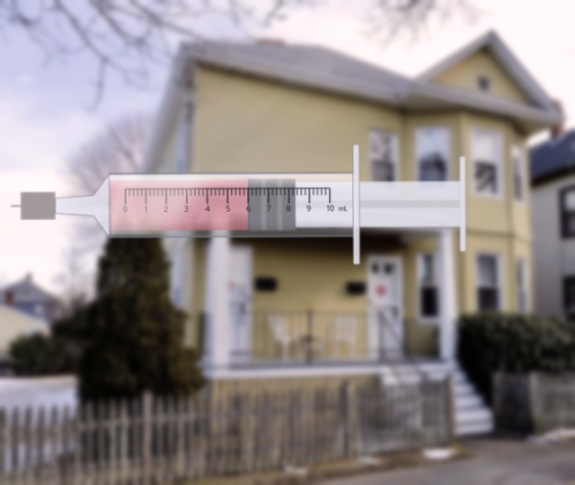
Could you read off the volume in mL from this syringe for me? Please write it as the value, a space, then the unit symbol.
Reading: 6 mL
